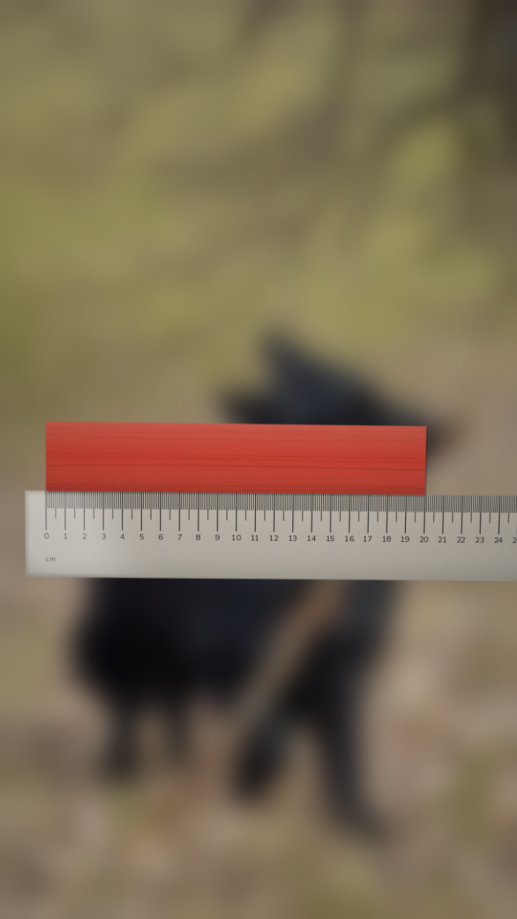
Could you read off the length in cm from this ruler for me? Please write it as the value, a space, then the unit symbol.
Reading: 20 cm
